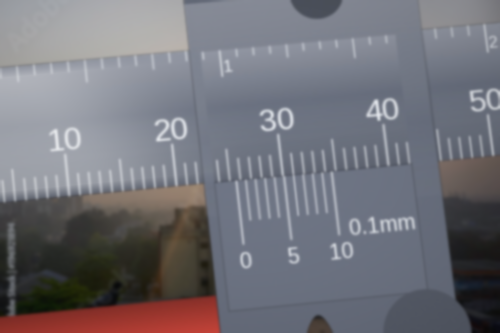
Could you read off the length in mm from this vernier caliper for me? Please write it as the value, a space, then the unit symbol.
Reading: 25.6 mm
